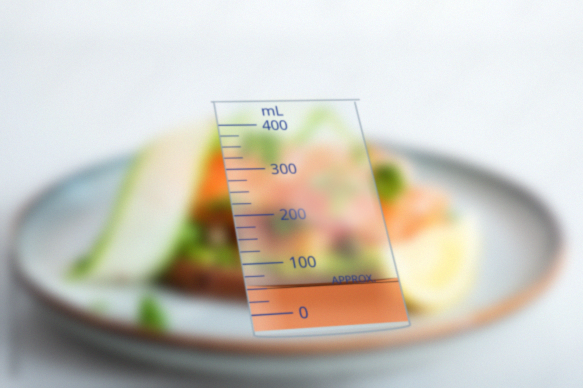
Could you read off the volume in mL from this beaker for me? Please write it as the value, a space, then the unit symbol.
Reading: 50 mL
